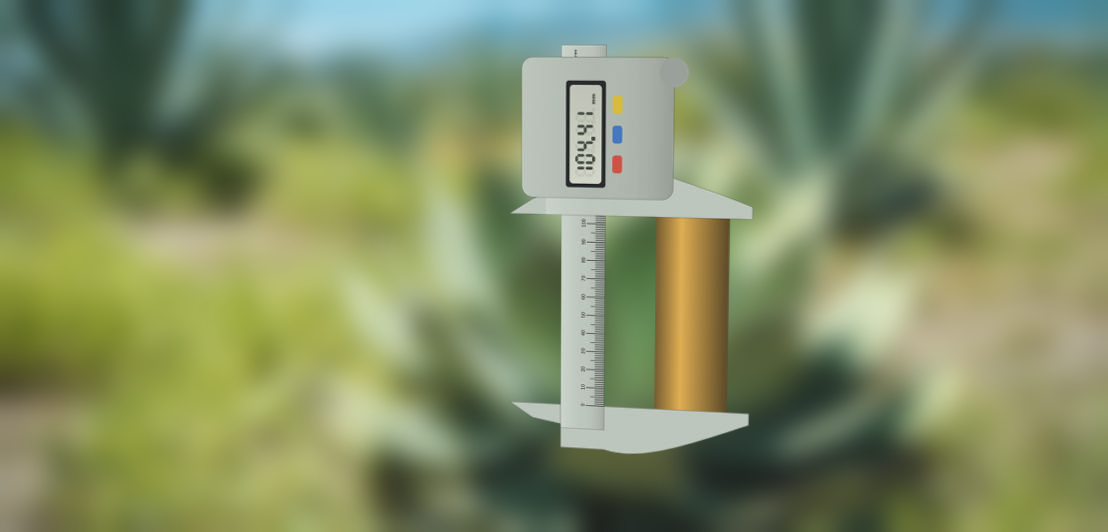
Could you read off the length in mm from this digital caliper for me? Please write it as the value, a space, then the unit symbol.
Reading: 104.41 mm
